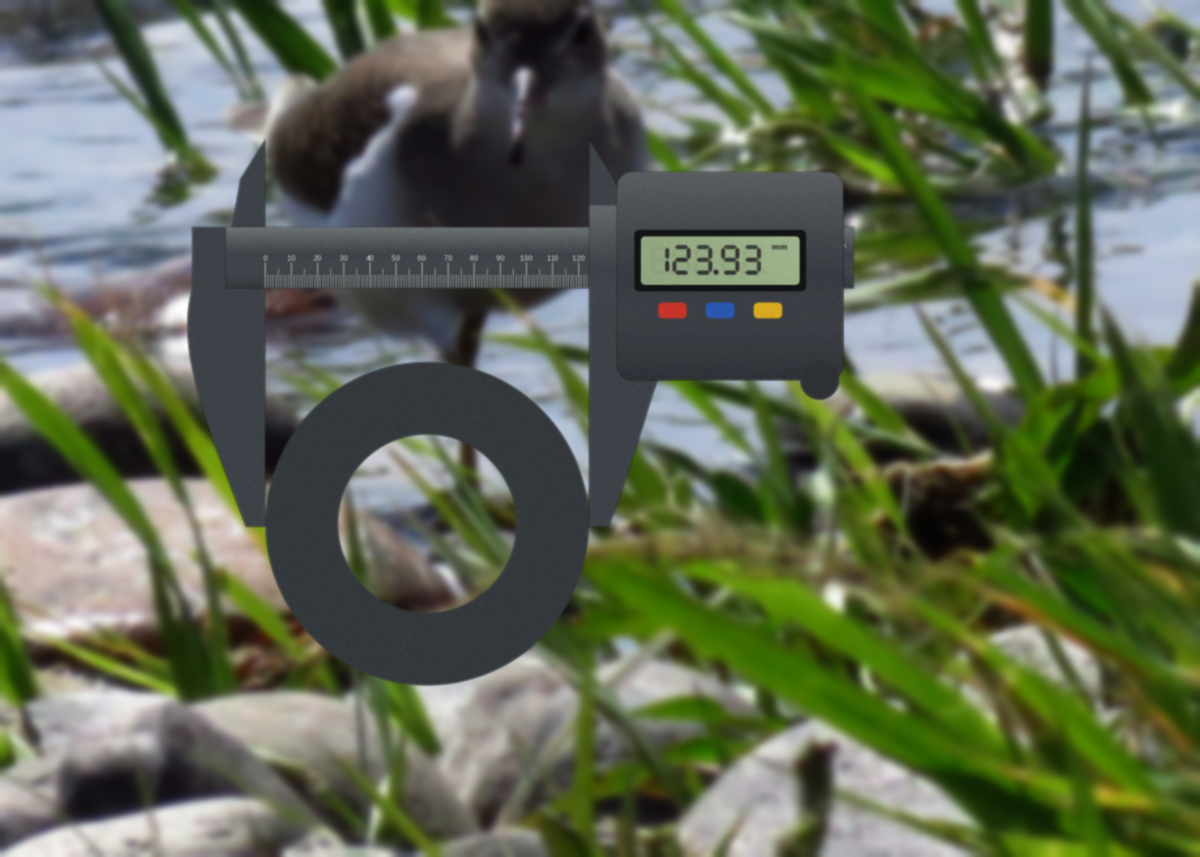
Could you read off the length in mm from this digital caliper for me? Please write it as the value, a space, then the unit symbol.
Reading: 123.93 mm
